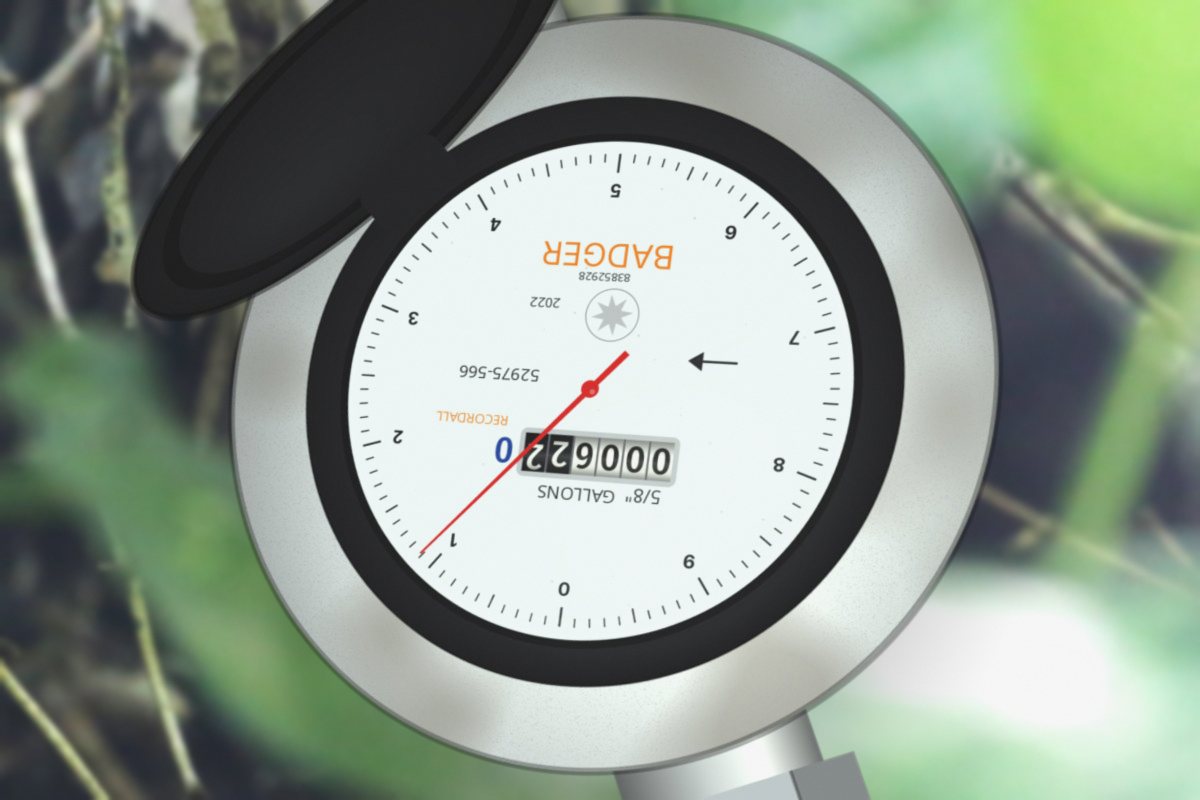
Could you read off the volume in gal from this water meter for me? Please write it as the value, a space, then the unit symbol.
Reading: 6221.1 gal
